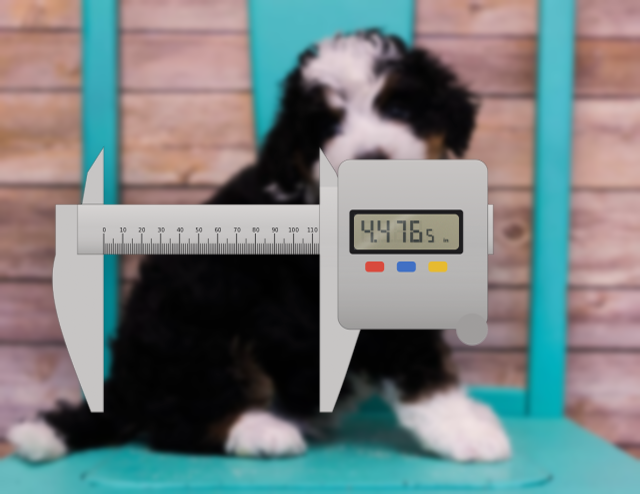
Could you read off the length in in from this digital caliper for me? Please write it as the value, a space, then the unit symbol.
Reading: 4.4765 in
